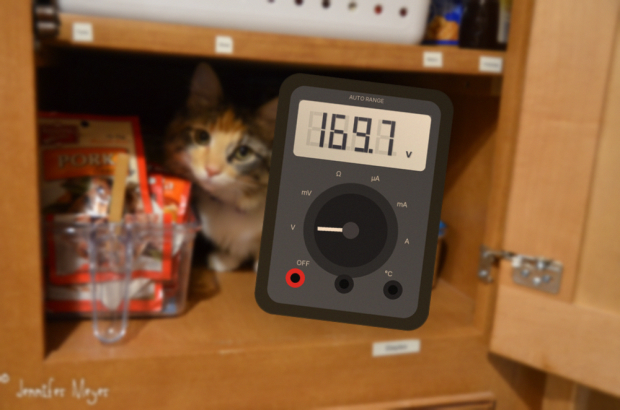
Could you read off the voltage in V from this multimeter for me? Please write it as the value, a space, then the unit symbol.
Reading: 169.7 V
